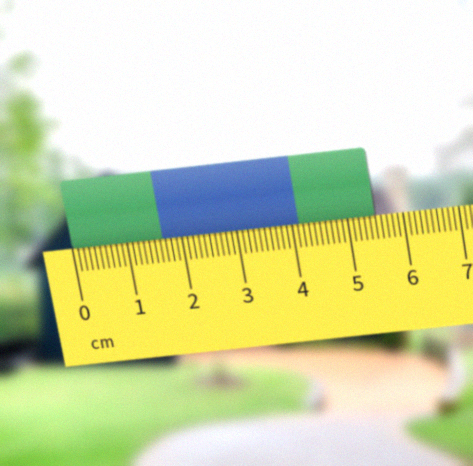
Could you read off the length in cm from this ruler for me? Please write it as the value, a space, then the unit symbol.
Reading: 5.5 cm
